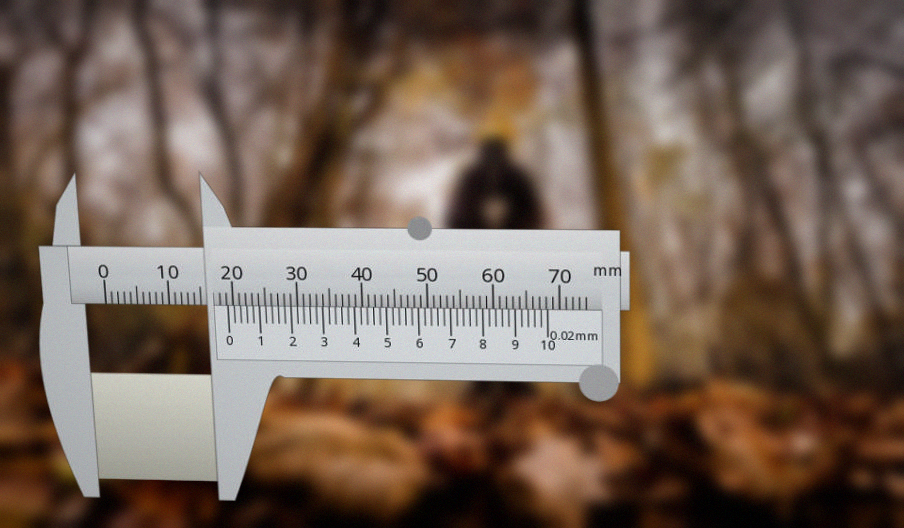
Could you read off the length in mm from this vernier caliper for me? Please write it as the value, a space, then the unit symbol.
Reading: 19.2 mm
